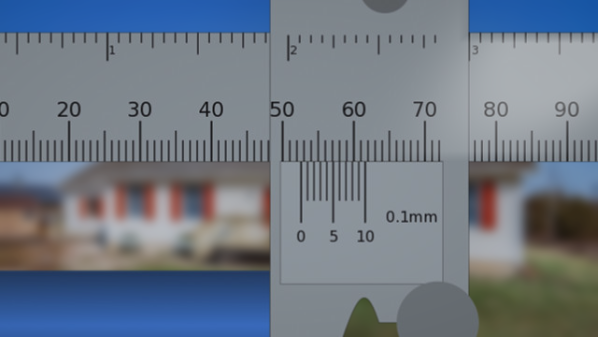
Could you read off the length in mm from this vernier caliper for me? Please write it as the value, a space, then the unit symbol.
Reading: 52.6 mm
